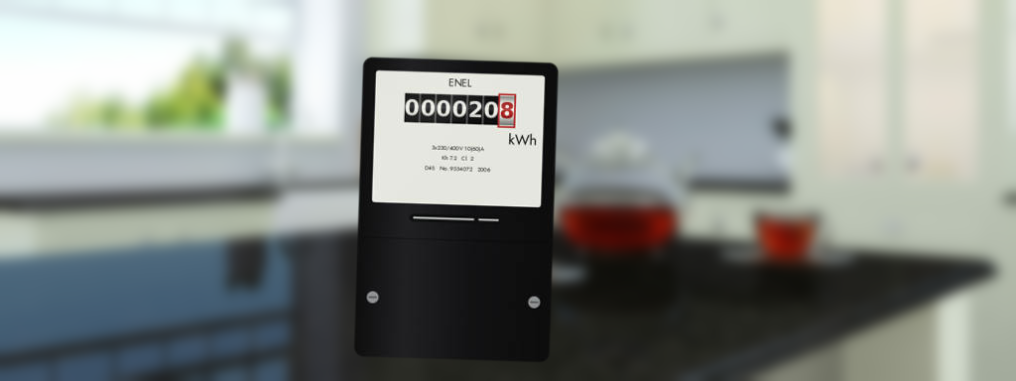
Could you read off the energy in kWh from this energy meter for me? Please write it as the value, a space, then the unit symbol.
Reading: 20.8 kWh
